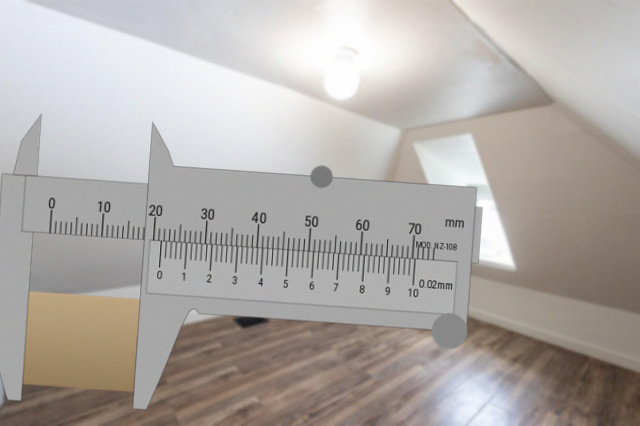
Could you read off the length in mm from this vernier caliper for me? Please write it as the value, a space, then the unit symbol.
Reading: 21.5 mm
